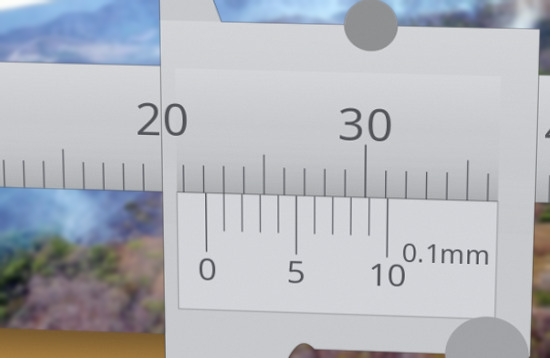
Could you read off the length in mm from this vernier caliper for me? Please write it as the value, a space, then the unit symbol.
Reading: 22.1 mm
